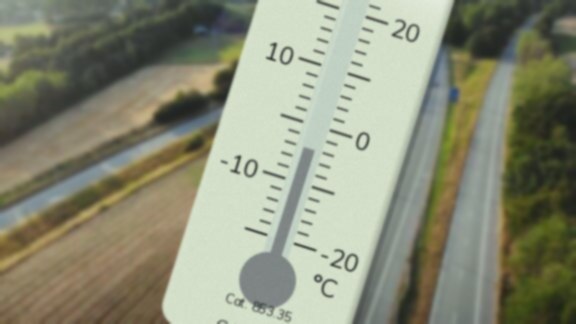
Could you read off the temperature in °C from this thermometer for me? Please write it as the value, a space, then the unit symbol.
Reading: -4 °C
